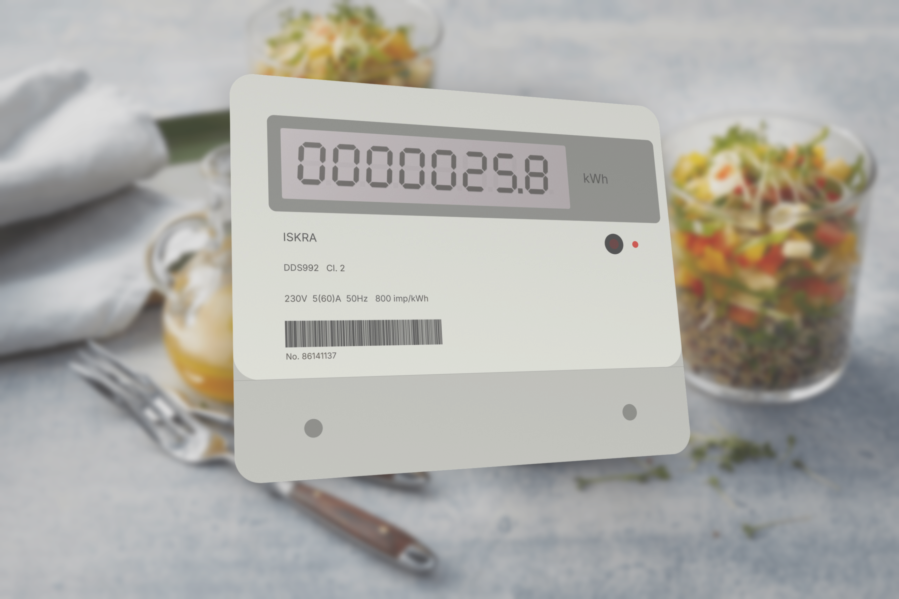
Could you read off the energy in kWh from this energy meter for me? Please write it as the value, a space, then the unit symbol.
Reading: 25.8 kWh
